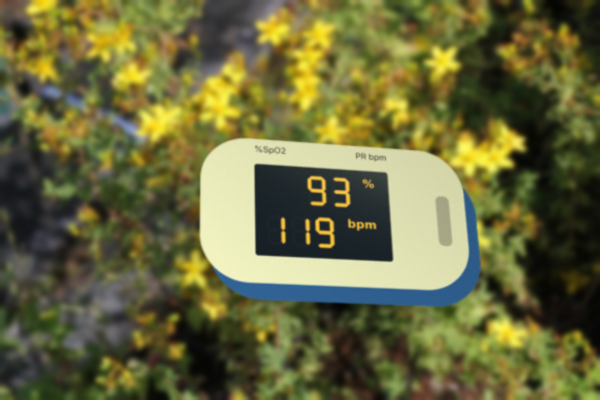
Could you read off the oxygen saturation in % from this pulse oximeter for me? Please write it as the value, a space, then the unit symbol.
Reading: 93 %
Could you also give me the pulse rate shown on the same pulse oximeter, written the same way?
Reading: 119 bpm
